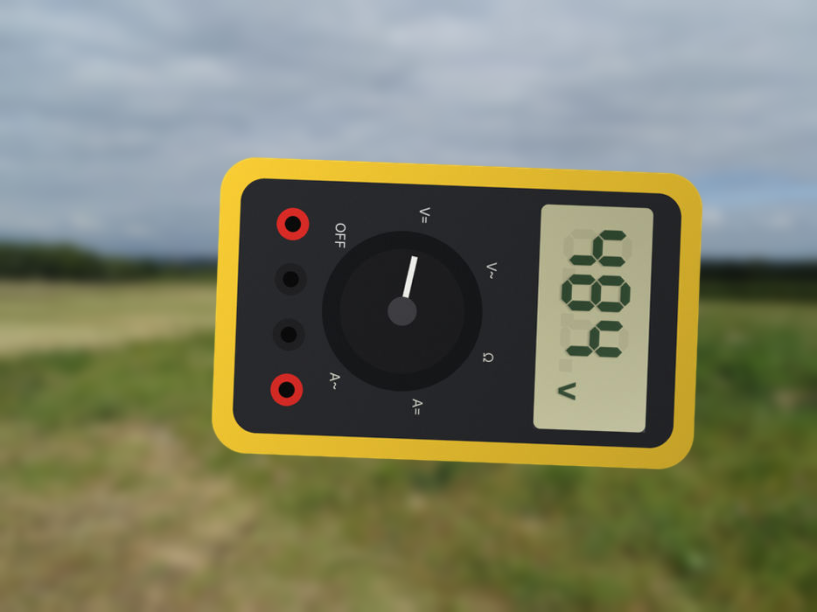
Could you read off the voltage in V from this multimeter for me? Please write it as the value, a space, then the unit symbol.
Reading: 484 V
